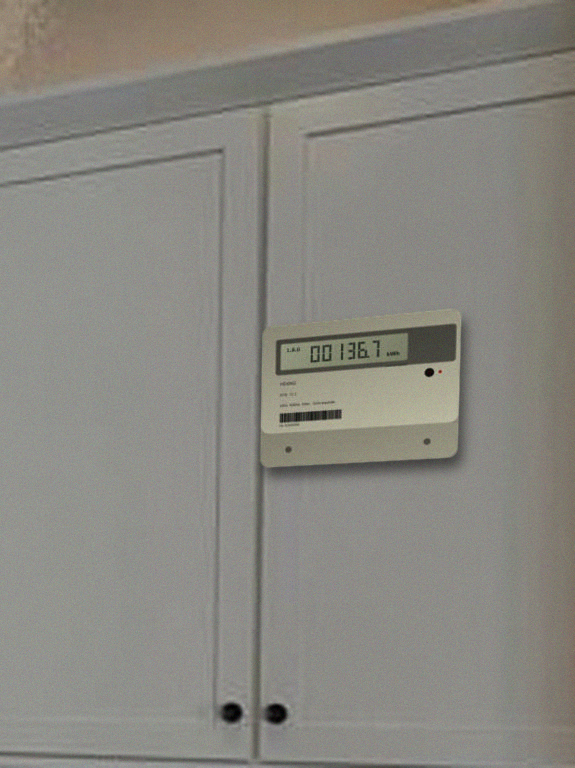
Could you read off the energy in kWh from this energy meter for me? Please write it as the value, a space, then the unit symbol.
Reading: 136.7 kWh
